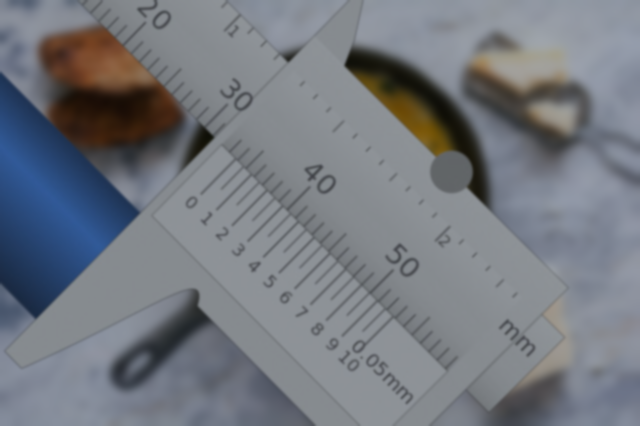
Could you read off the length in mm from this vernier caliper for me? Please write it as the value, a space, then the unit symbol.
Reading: 33.8 mm
